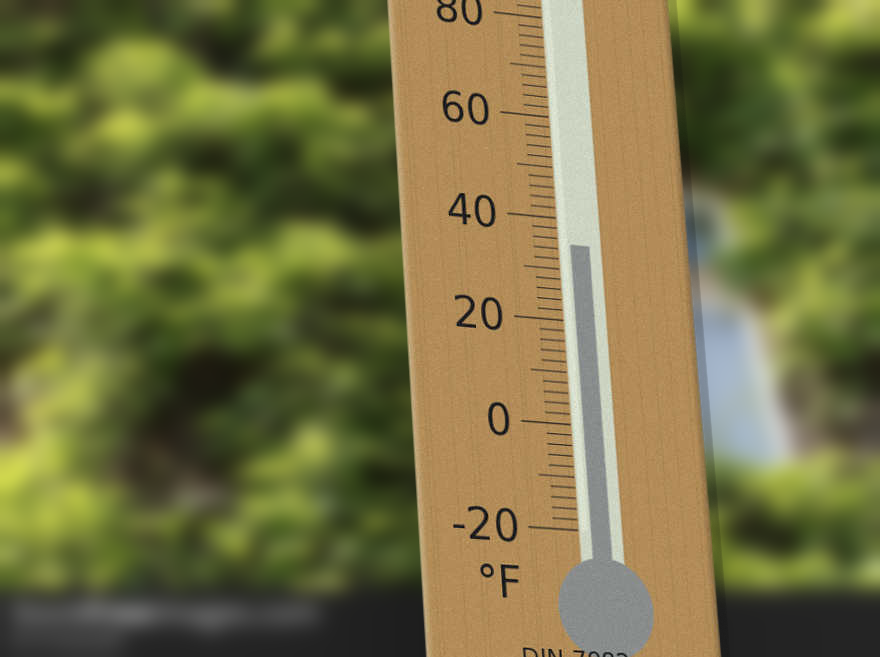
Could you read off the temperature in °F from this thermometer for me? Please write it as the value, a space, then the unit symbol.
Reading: 35 °F
